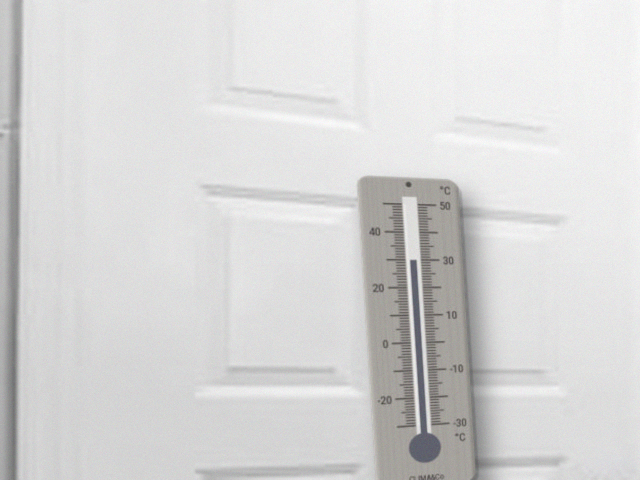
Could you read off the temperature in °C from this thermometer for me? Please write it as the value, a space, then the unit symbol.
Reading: 30 °C
